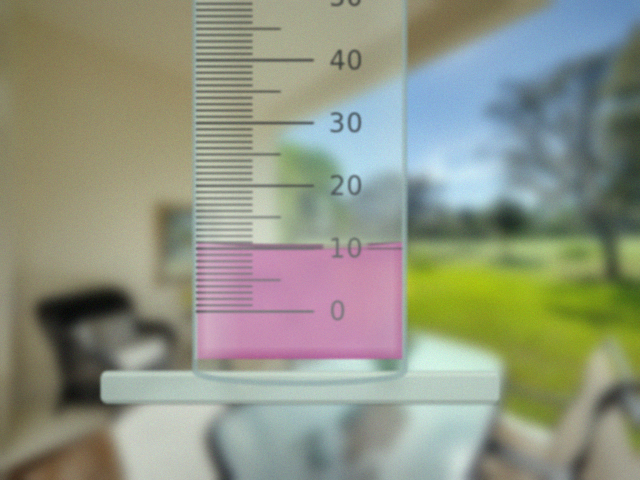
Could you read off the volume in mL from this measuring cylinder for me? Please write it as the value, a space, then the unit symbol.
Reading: 10 mL
